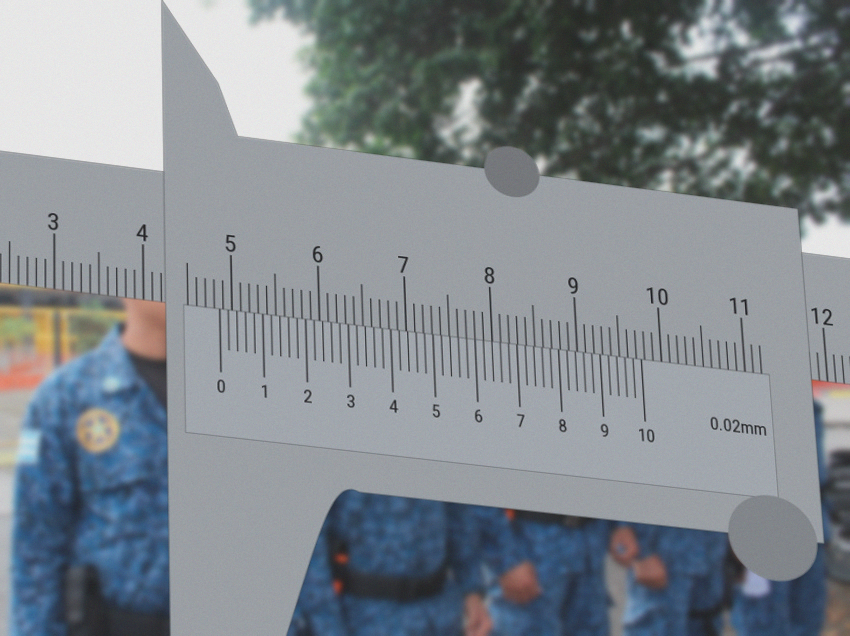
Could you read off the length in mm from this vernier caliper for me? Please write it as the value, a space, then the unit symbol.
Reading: 48.6 mm
